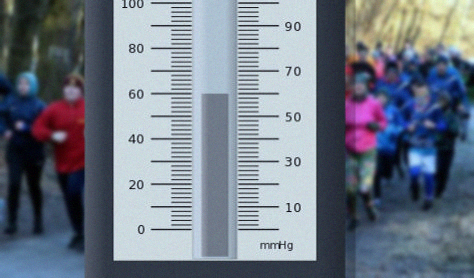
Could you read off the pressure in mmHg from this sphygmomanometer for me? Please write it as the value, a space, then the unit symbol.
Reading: 60 mmHg
